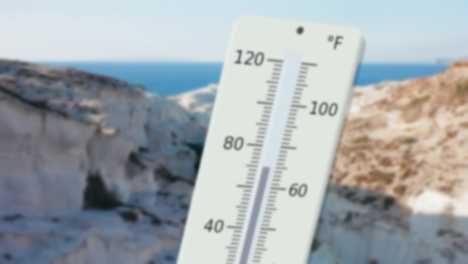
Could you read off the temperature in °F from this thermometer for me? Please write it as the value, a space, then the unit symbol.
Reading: 70 °F
